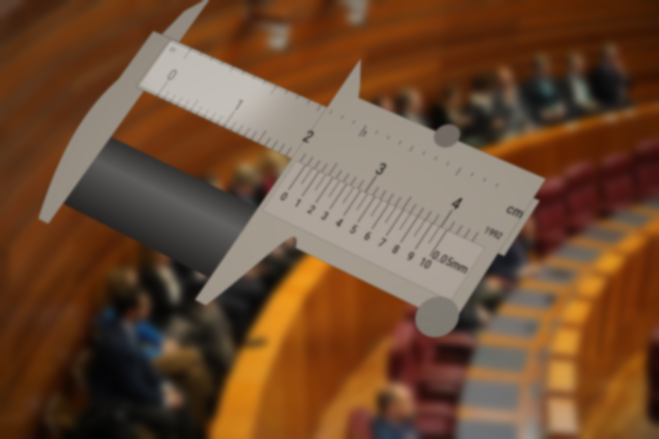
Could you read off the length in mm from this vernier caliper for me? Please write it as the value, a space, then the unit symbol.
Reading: 21.8 mm
